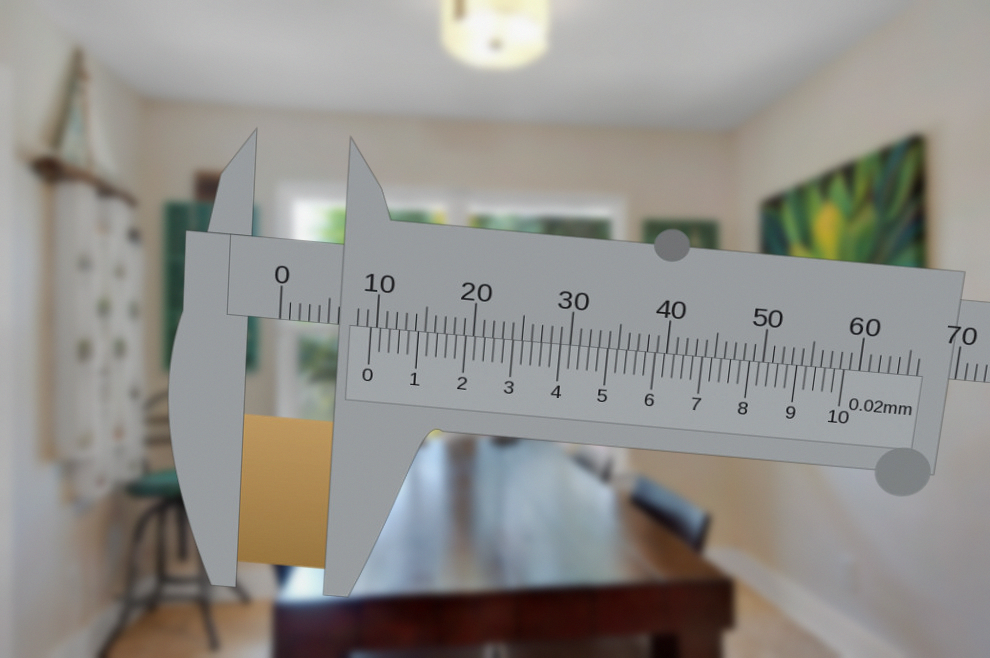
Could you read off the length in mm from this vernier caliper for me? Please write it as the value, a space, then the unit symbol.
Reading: 9.4 mm
